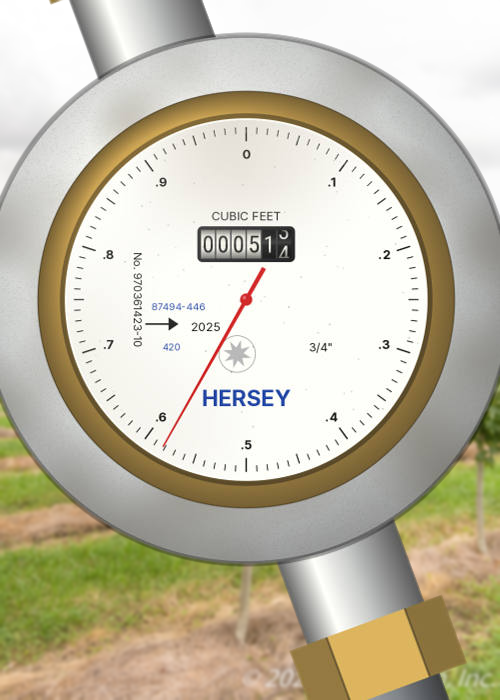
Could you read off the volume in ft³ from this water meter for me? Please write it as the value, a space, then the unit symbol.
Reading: 513.58 ft³
